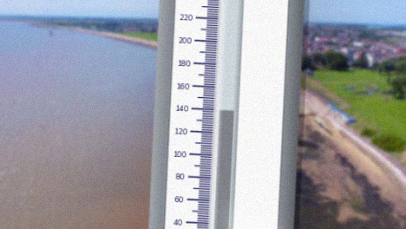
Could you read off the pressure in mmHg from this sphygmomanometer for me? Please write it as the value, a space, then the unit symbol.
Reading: 140 mmHg
